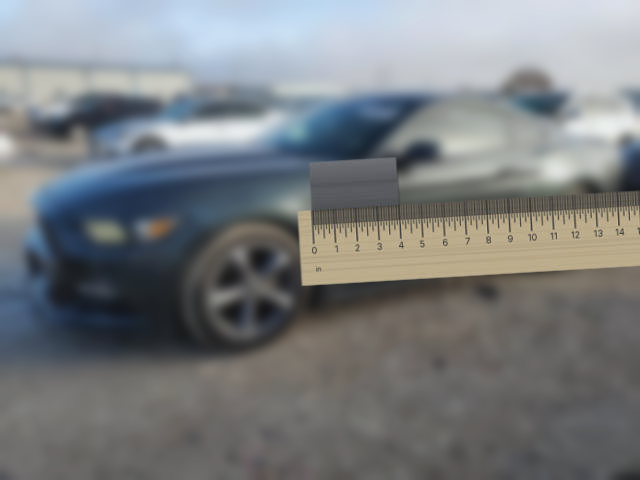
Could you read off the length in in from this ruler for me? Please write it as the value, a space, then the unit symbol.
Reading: 4 in
